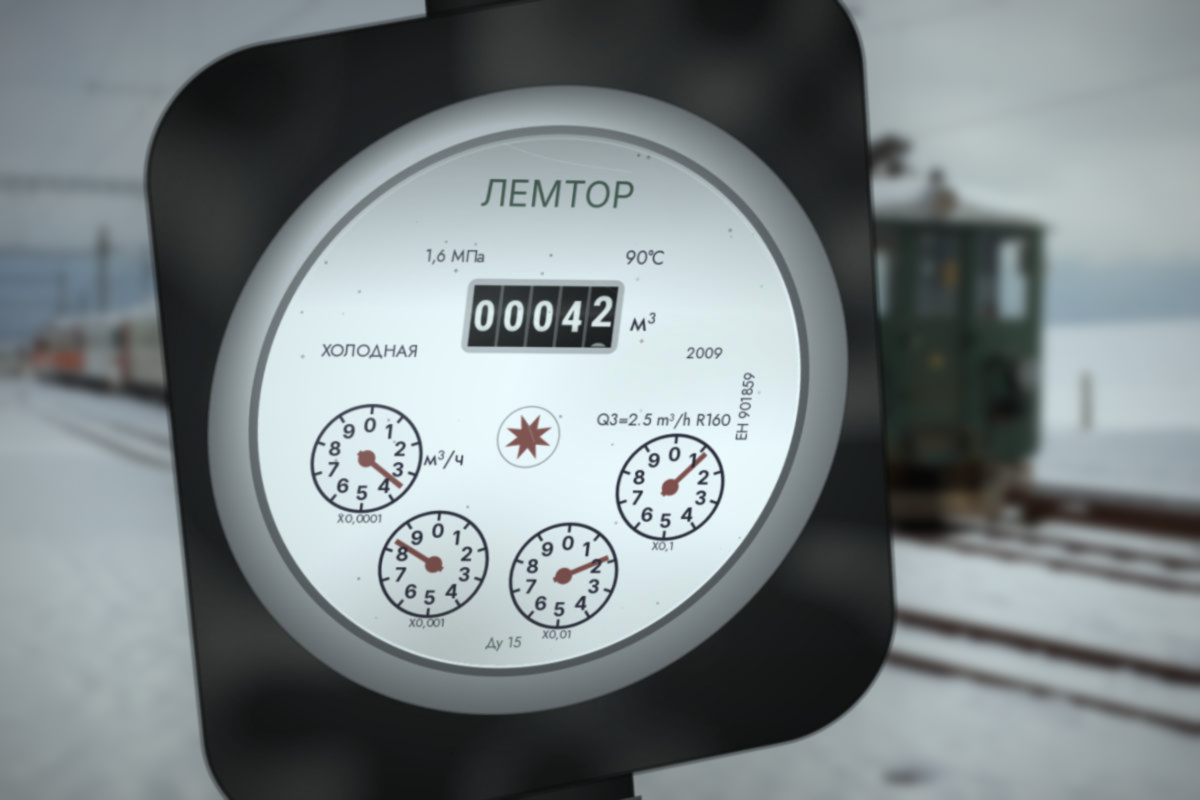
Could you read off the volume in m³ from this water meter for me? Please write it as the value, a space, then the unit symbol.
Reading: 42.1183 m³
